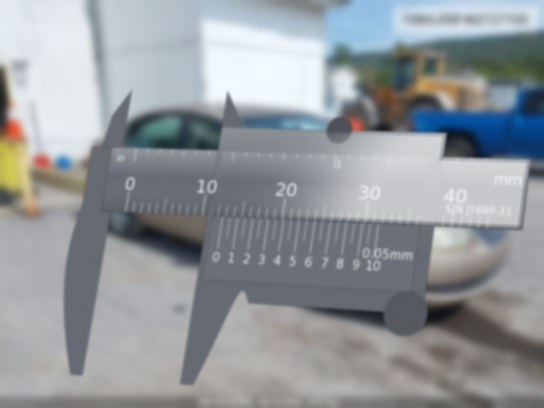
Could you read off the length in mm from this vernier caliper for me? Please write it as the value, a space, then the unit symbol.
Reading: 12.6 mm
